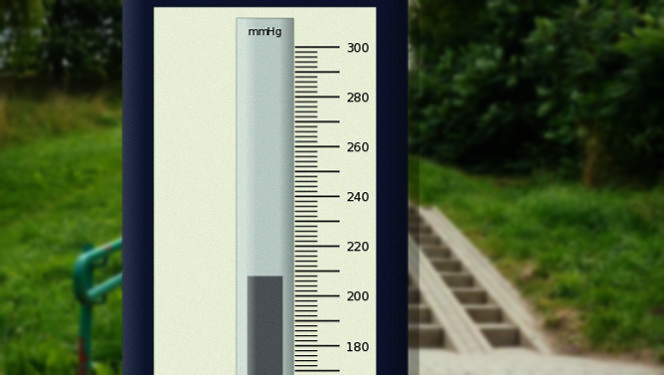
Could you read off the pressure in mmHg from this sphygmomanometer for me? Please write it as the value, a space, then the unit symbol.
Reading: 208 mmHg
